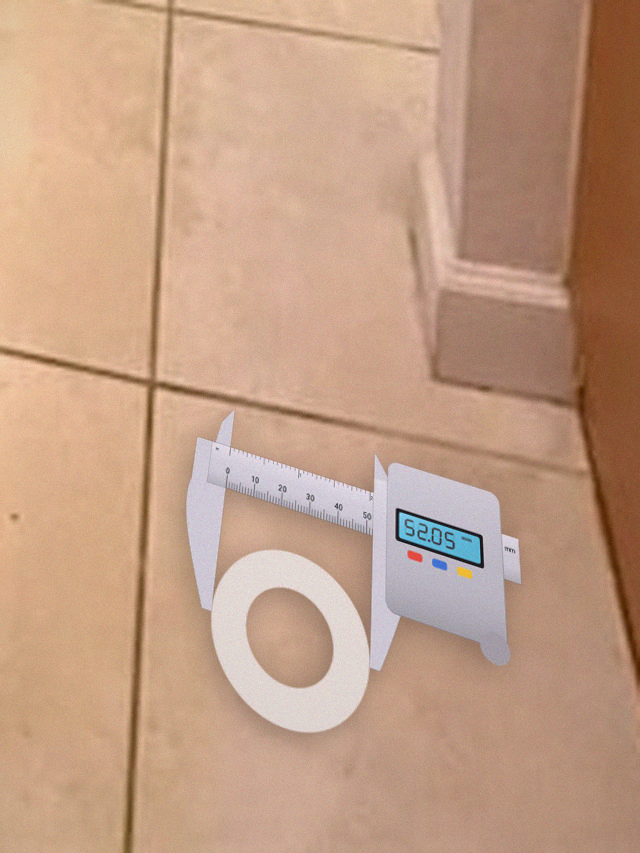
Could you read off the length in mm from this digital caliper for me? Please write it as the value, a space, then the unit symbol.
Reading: 52.05 mm
